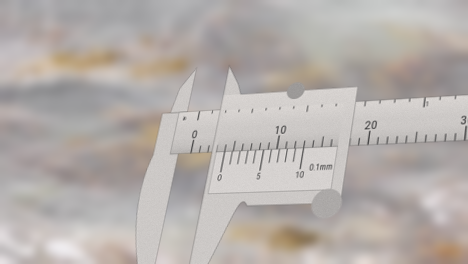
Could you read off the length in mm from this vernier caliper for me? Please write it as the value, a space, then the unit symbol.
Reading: 4.0 mm
